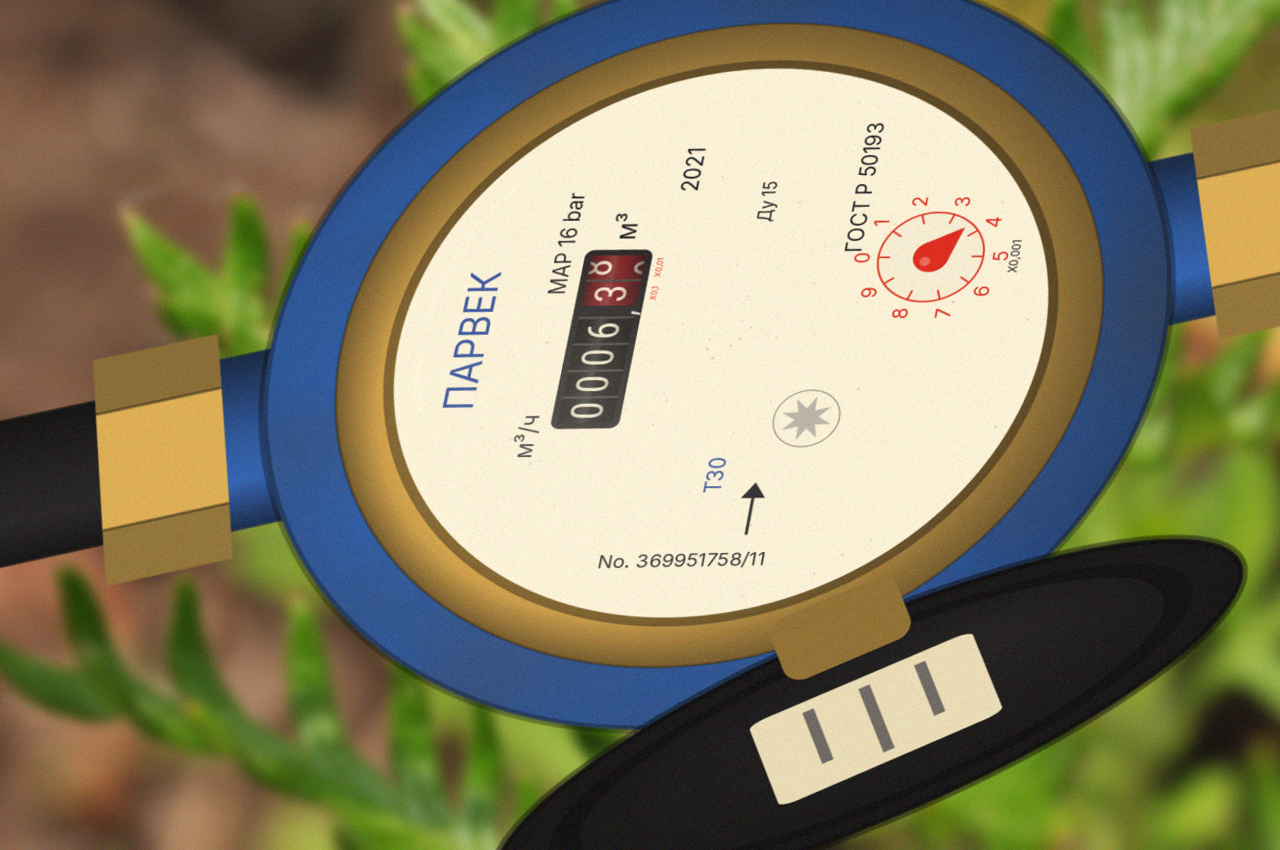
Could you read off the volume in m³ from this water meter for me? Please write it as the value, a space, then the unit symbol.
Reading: 6.383 m³
